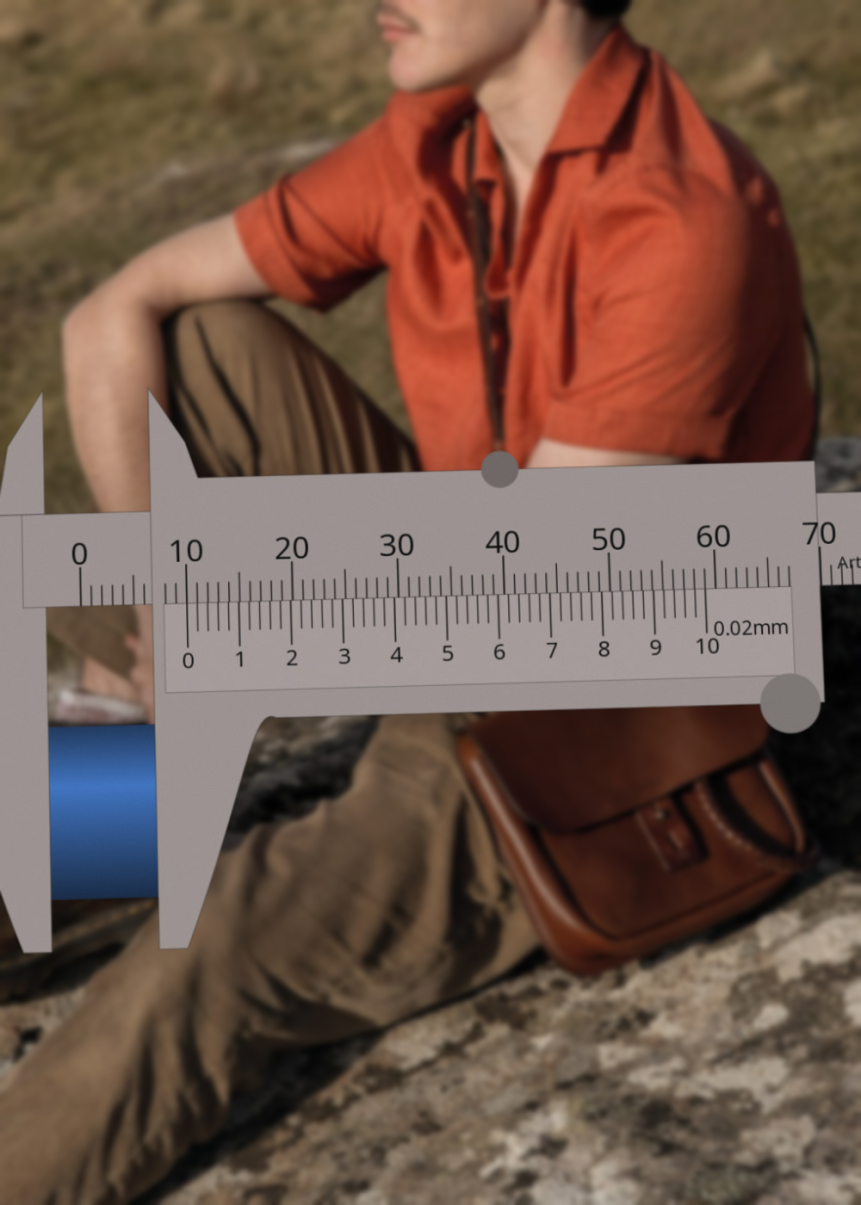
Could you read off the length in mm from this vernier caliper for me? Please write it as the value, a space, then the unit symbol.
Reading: 10.0 mm
